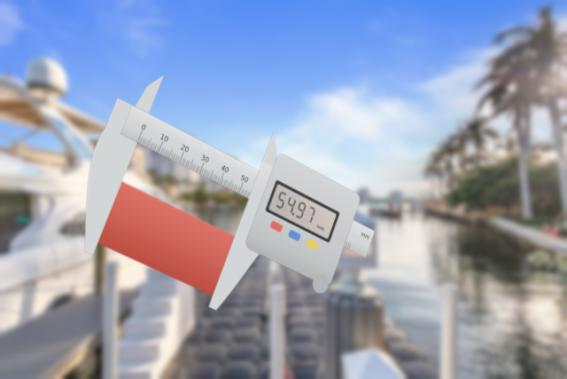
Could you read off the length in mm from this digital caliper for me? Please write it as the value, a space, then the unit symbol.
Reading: 54.97 mm
